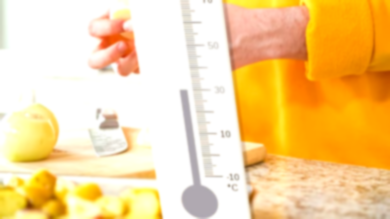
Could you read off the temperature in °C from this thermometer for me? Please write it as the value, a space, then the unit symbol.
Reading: 30 °C
